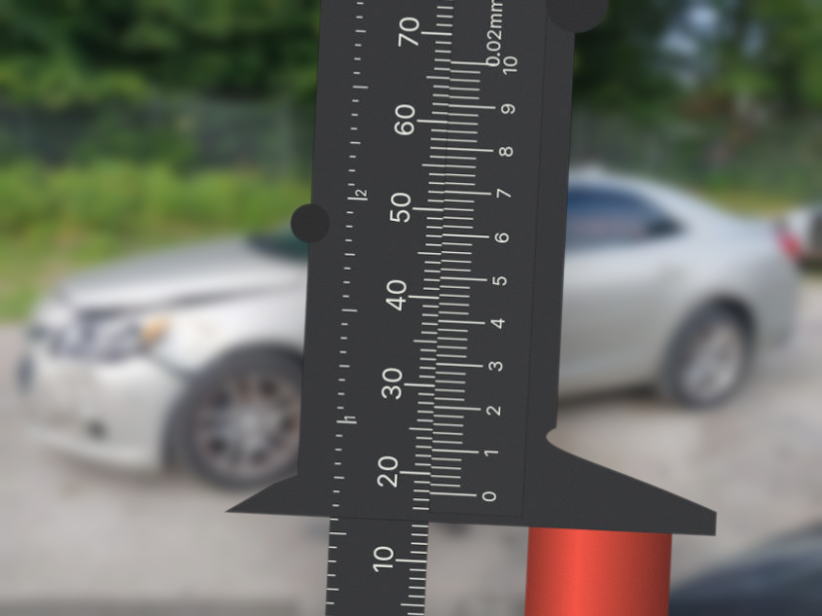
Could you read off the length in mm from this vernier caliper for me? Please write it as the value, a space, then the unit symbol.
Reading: 17.8 mm
